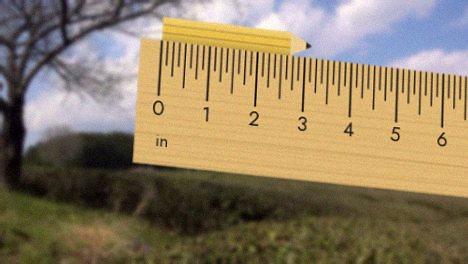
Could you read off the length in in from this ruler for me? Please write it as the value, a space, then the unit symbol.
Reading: 3.125 in
